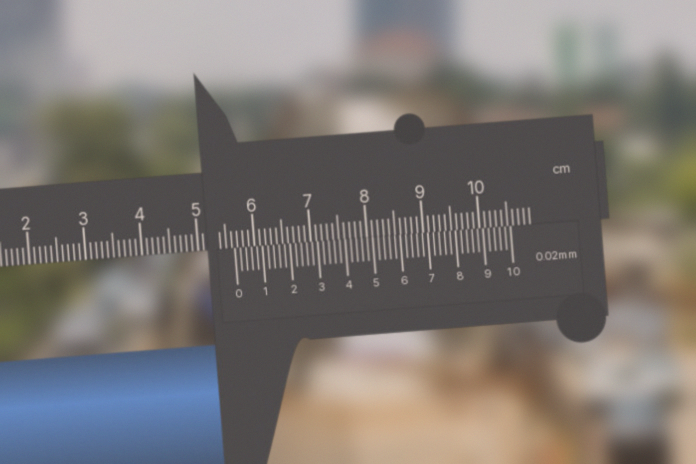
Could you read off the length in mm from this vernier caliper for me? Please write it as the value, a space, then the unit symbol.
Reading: 56.5 mm
